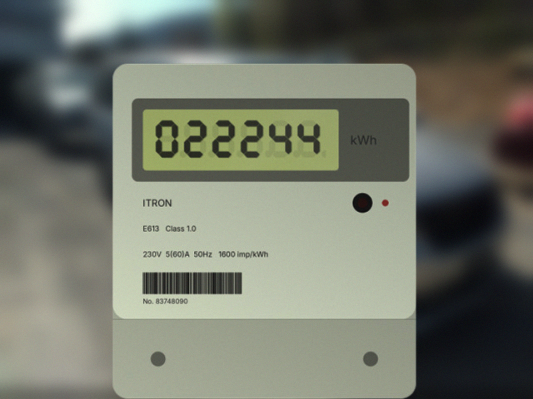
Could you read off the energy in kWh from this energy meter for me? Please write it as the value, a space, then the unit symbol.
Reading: 22244 kWh
